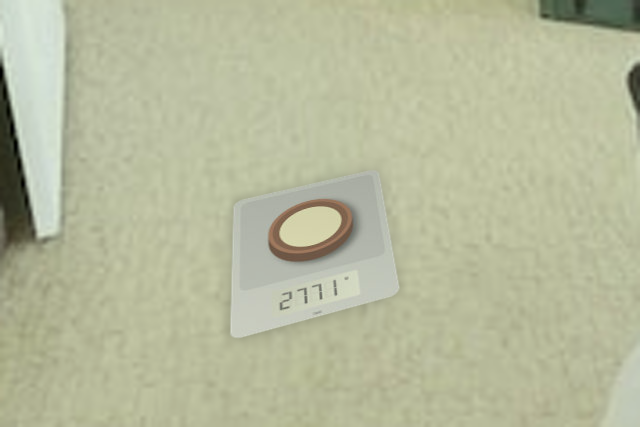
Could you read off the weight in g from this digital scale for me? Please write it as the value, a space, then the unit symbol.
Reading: 2771 g
